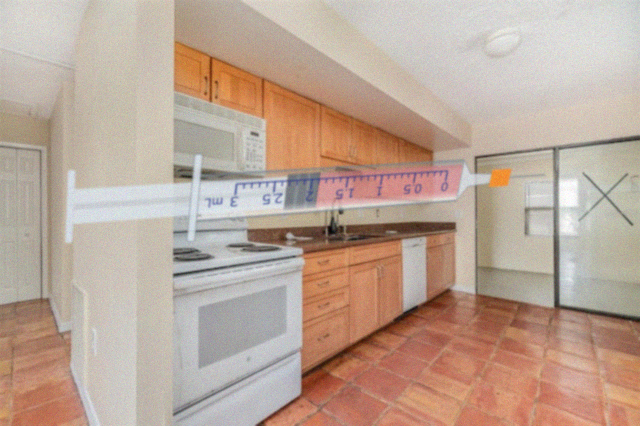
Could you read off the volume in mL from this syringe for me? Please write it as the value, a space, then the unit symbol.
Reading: 1.9 mL
